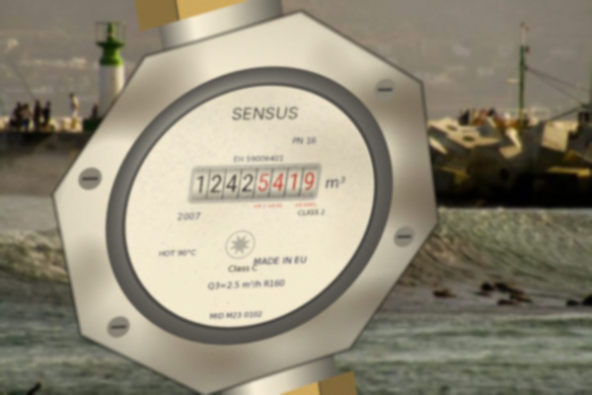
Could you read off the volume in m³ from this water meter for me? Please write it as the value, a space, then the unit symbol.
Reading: 1242.5419 m³
